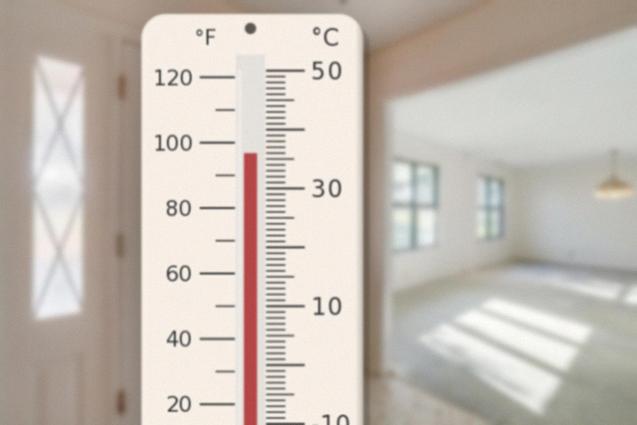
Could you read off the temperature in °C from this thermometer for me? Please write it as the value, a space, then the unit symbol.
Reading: 36 °C
